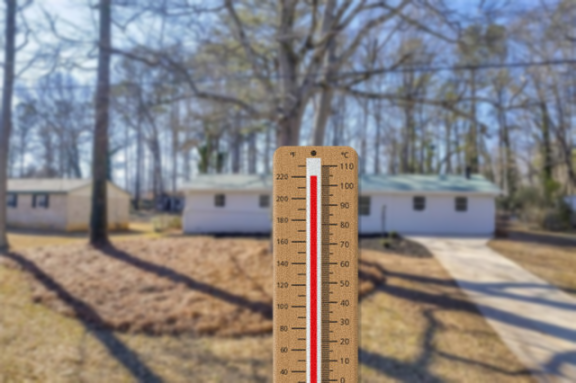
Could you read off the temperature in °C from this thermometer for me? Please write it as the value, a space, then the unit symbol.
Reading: 105 °C
